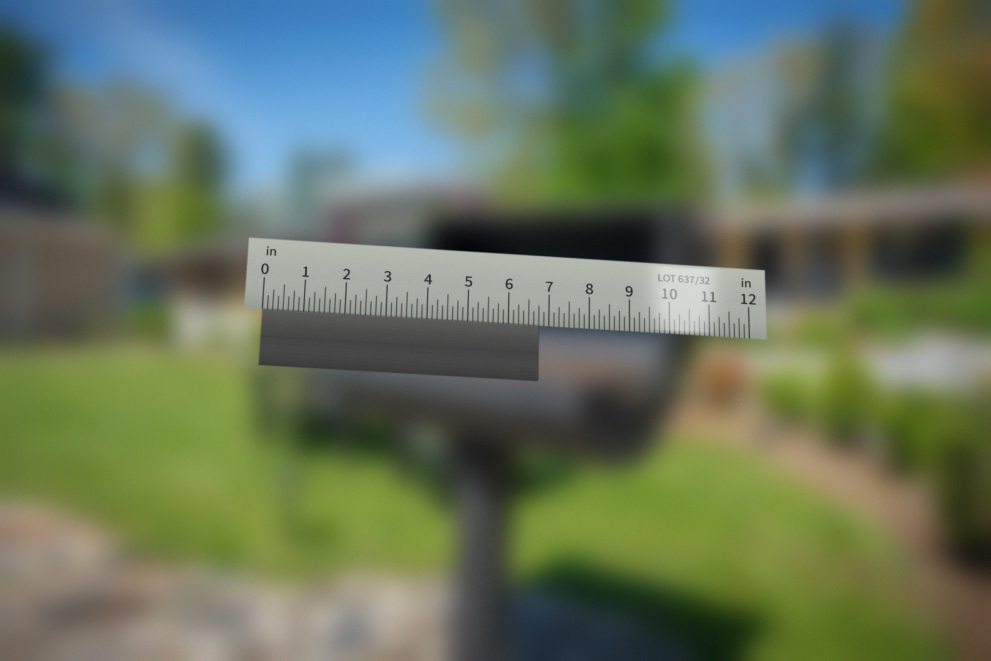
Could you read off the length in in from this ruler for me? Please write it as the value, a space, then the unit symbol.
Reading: 6.75 in
